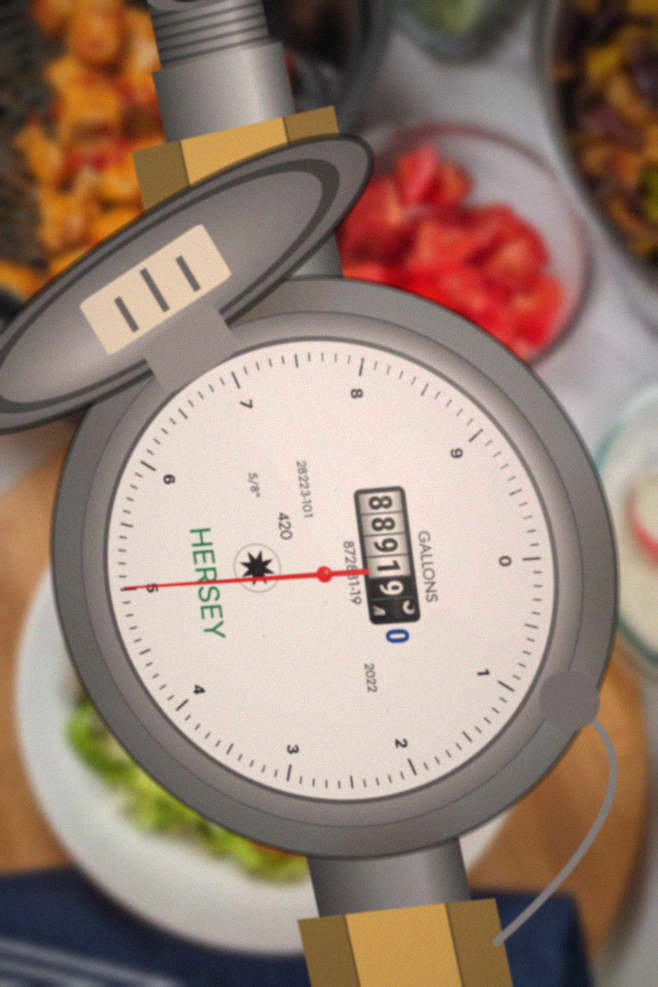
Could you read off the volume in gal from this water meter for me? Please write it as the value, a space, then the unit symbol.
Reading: 8891935.0 gal
